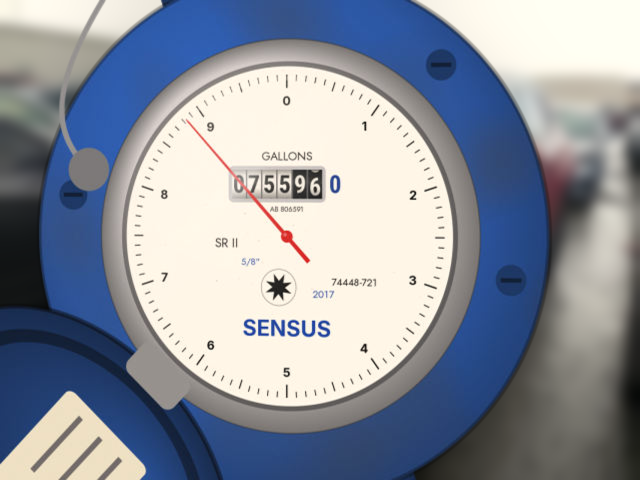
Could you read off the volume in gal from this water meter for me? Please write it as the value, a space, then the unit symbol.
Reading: 755958.8 gal
